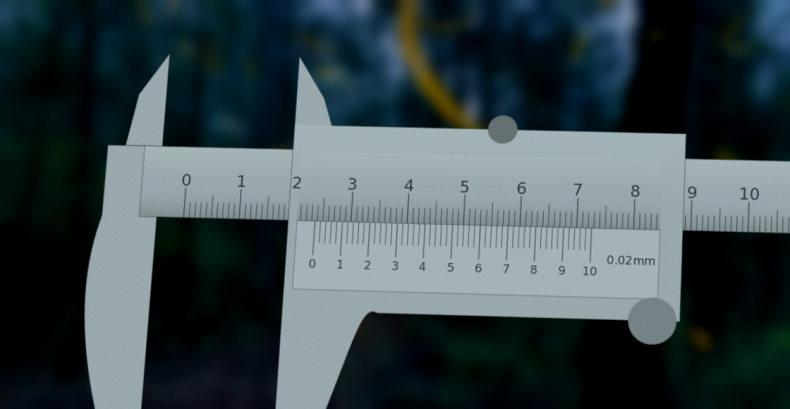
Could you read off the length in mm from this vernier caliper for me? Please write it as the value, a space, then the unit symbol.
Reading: 23.6 mm
